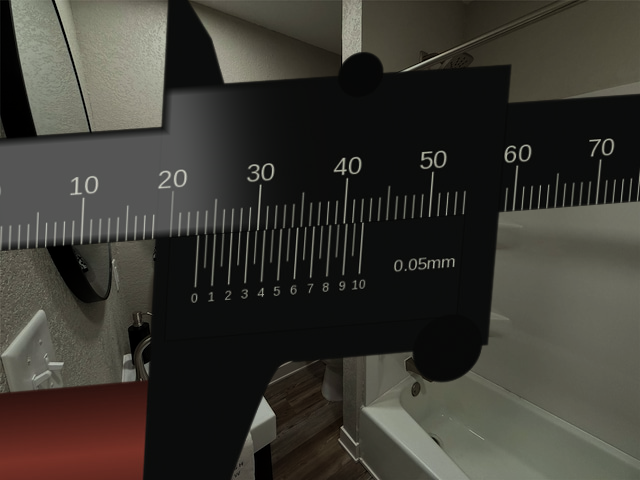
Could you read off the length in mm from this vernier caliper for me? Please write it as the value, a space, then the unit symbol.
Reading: 23.2 mm
